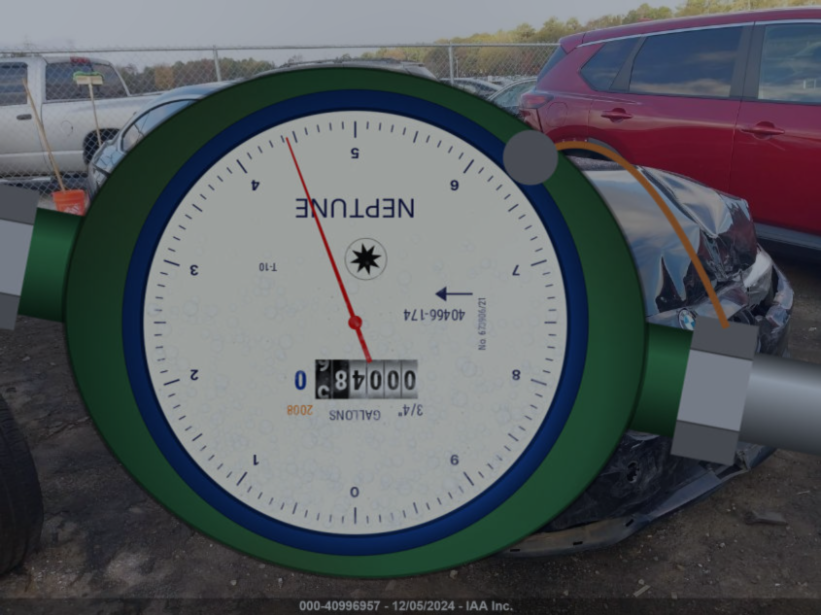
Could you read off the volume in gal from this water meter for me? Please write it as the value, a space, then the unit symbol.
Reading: 4854.4 gal
